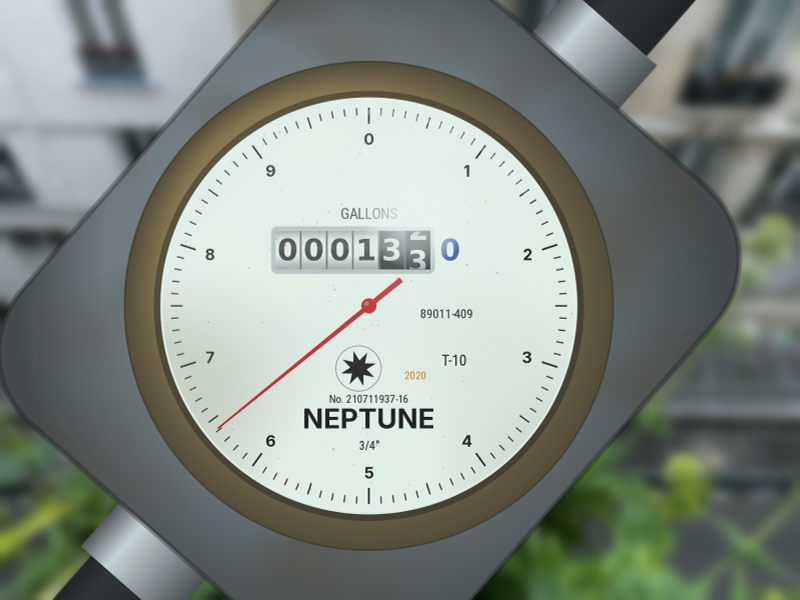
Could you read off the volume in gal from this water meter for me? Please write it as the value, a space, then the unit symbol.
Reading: 1326.4 gal
